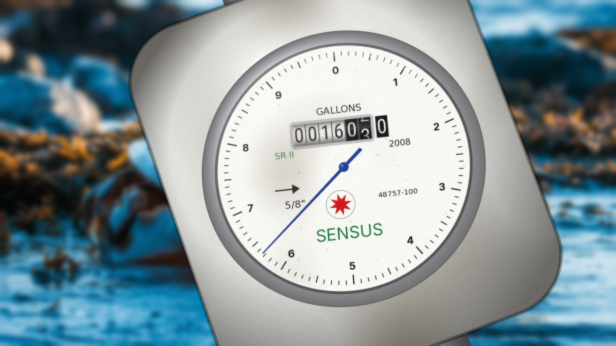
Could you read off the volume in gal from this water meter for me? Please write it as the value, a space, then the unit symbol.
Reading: 16026.3 gal
